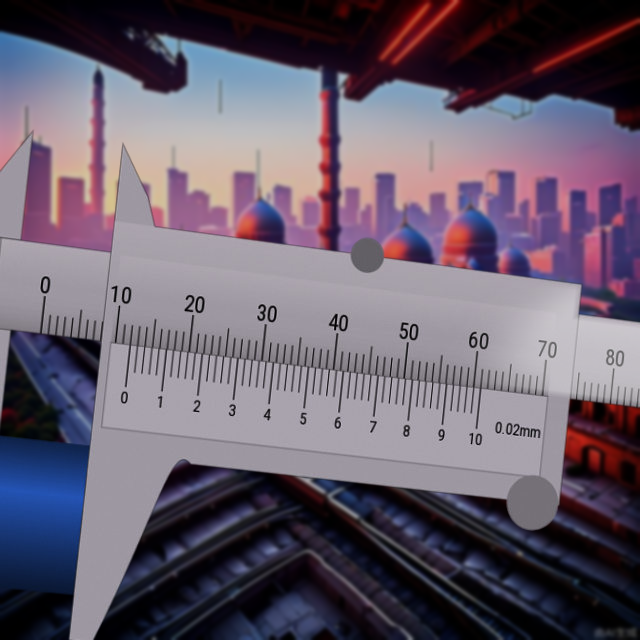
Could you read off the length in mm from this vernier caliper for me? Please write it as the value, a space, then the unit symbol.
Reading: 12.0 mm
